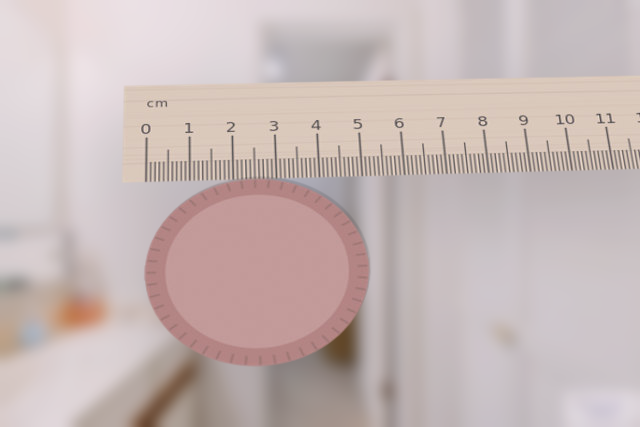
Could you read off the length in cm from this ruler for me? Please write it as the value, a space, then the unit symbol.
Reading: 5 cm
